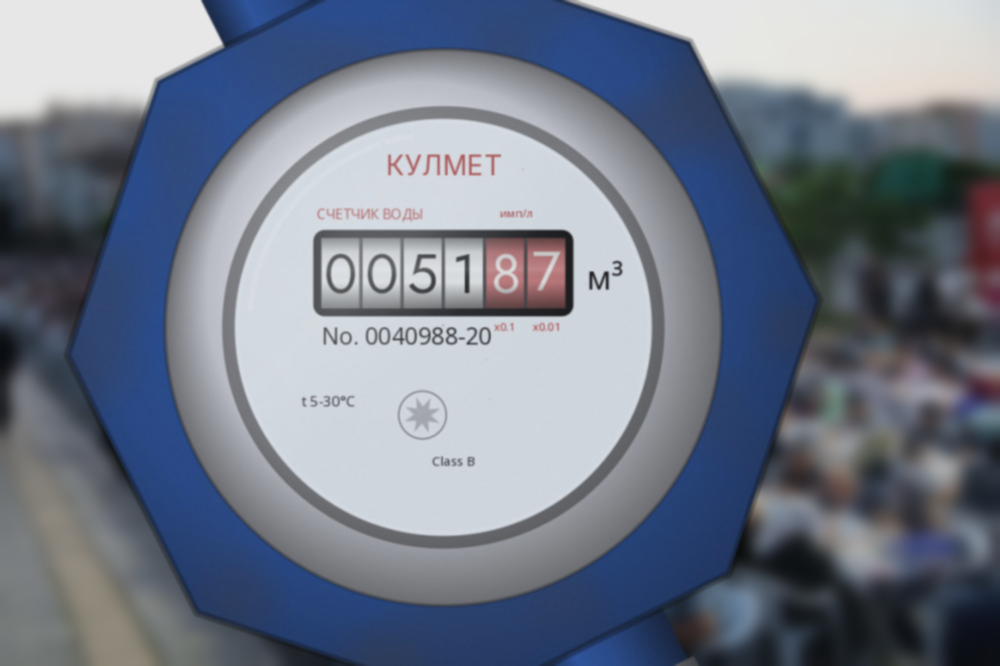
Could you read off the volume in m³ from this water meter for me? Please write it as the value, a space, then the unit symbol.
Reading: 51.87 m³
